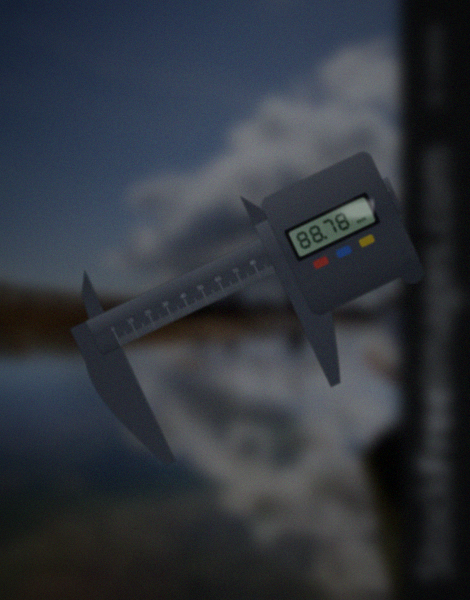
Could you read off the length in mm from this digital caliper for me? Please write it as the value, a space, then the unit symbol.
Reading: 88.78 mm
